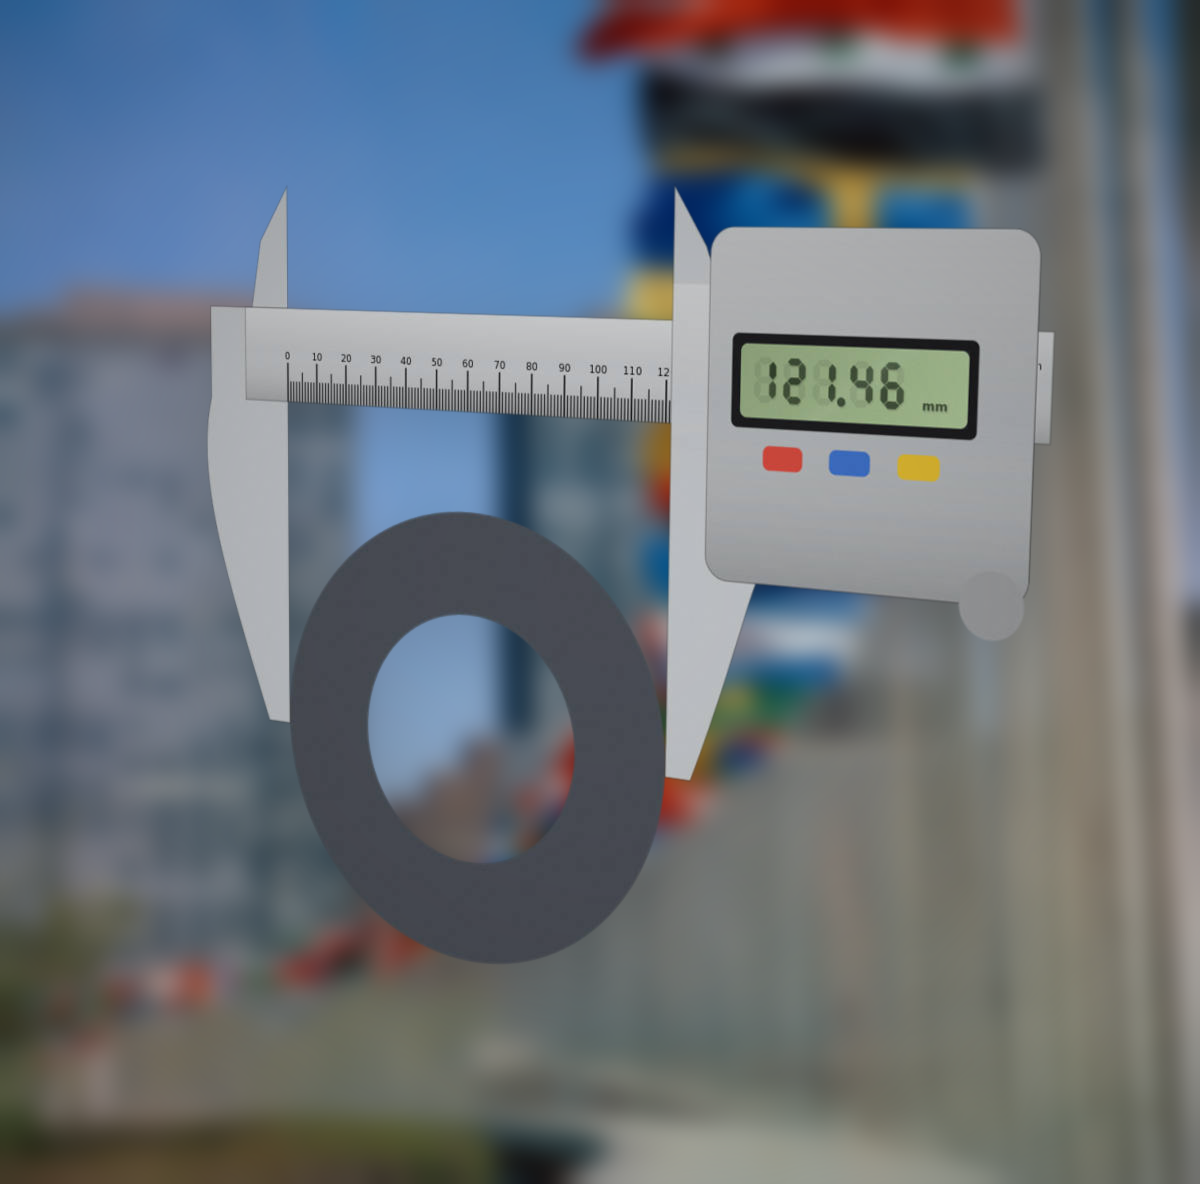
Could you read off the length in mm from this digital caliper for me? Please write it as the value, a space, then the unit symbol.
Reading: 121.46 mm
